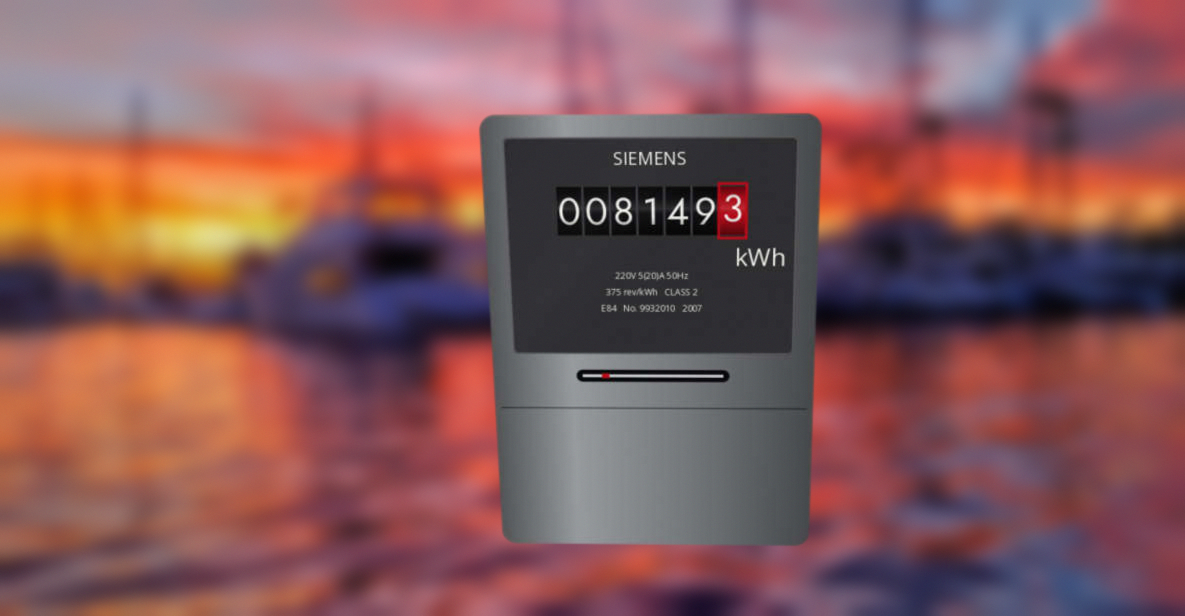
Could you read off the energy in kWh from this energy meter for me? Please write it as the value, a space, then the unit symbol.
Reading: 8149.3 kWh
